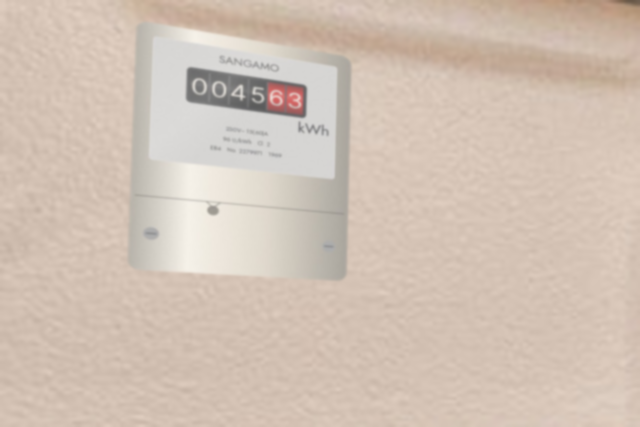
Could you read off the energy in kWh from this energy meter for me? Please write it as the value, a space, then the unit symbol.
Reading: 45.63 kWh
